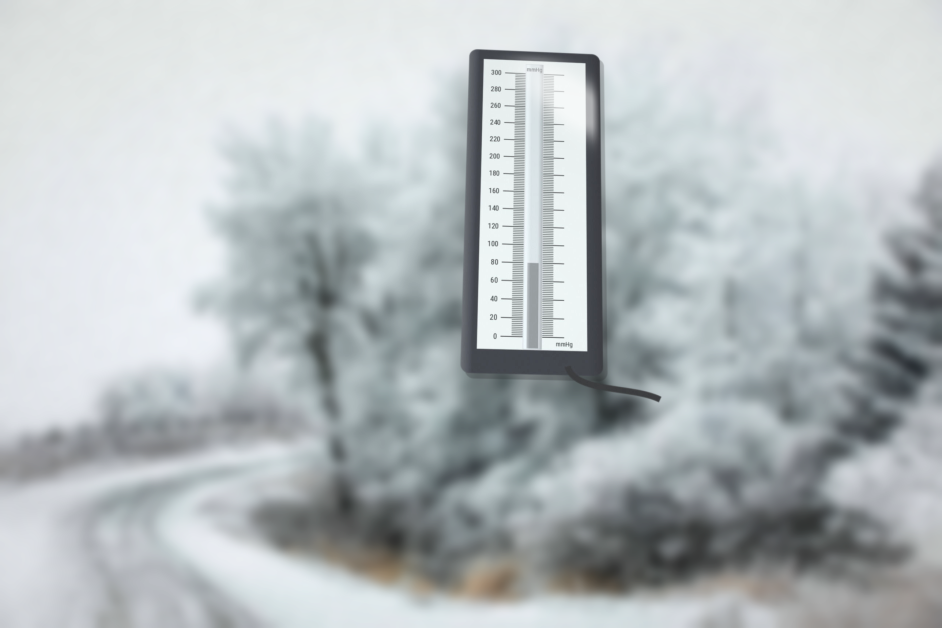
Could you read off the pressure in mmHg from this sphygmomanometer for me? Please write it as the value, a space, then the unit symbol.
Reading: 80 mmHg
